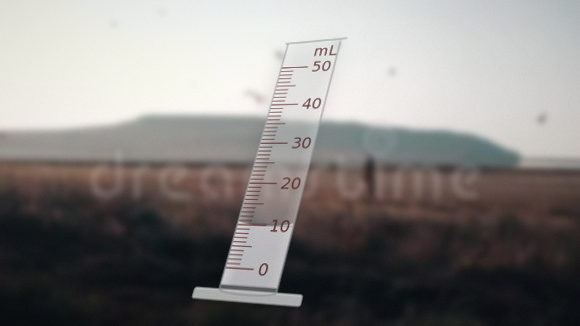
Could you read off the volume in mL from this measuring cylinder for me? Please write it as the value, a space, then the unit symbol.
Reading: 10 mL
